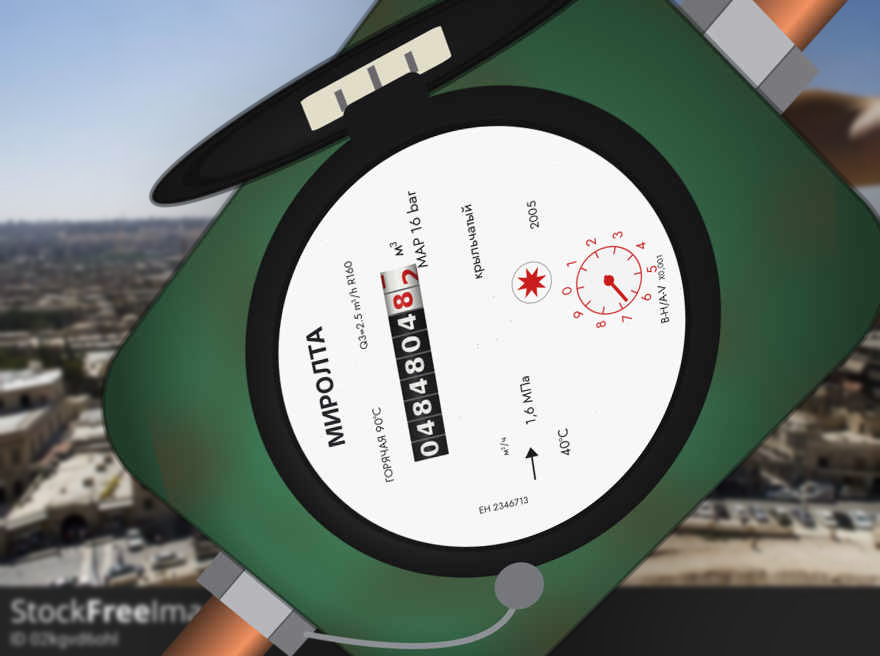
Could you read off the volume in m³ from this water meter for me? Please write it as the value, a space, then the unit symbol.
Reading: 484804.816 m³
